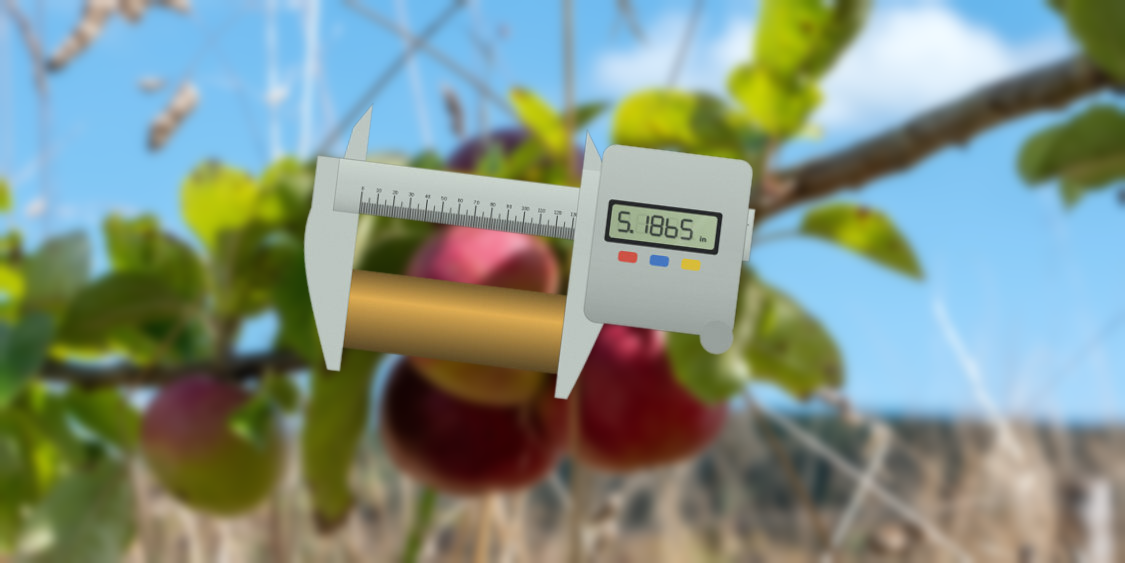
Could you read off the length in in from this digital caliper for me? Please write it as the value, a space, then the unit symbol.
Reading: 5.1865 in
